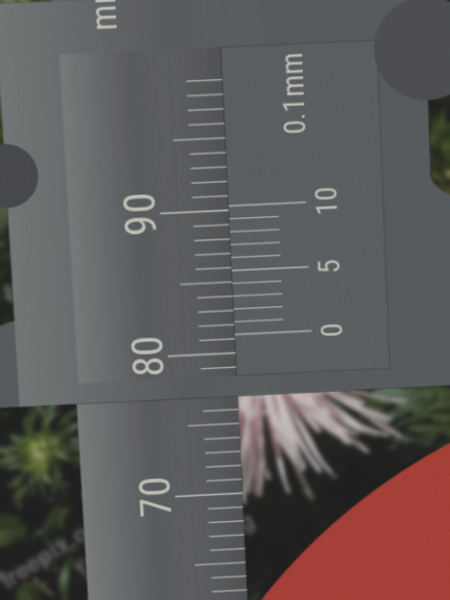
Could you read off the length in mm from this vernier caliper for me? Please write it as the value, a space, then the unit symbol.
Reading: 81.3 mm
